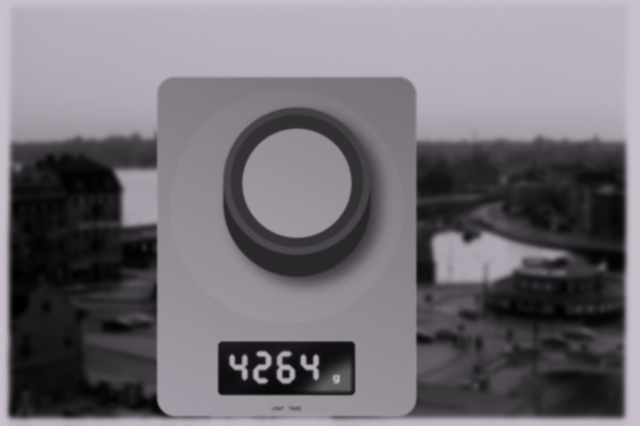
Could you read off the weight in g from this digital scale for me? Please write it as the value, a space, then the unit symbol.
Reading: 4264 g
